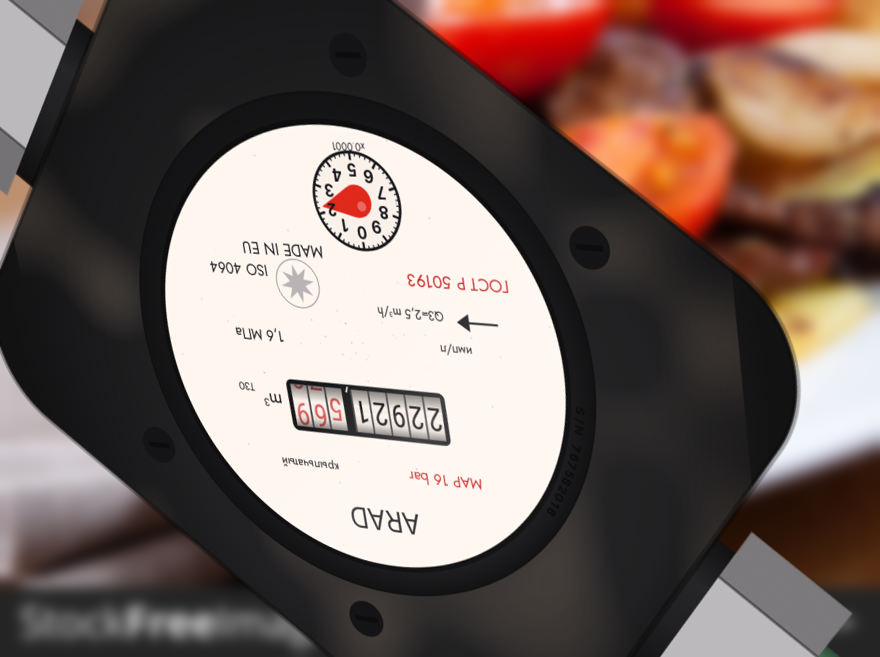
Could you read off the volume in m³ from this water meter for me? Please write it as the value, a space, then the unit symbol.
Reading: 22921.5692 m³
